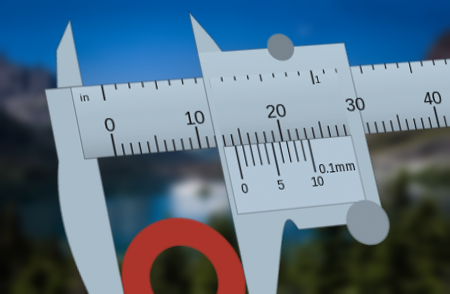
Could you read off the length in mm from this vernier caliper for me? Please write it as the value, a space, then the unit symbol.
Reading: 14.2 mm
